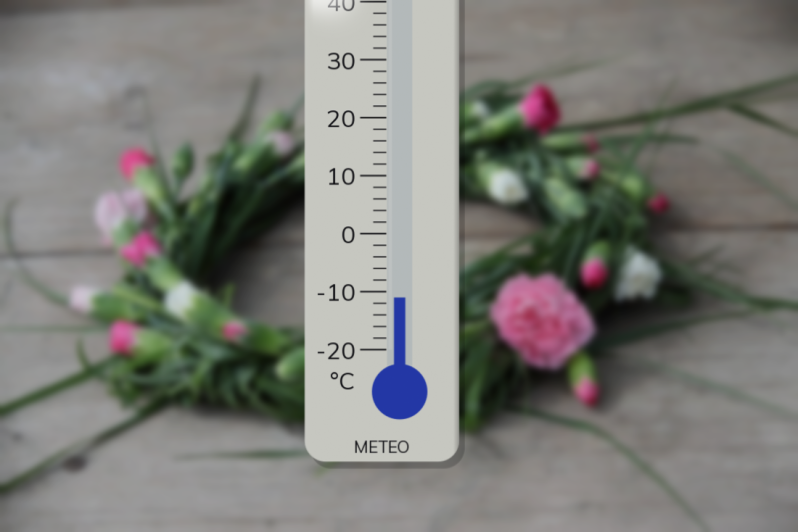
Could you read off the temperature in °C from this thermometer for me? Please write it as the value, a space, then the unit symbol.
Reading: -11 °C
